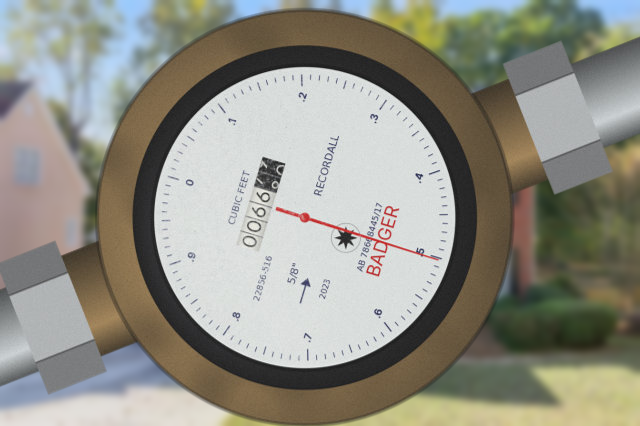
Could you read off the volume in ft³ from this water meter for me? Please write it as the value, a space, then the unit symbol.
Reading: 6679.50 ft³
